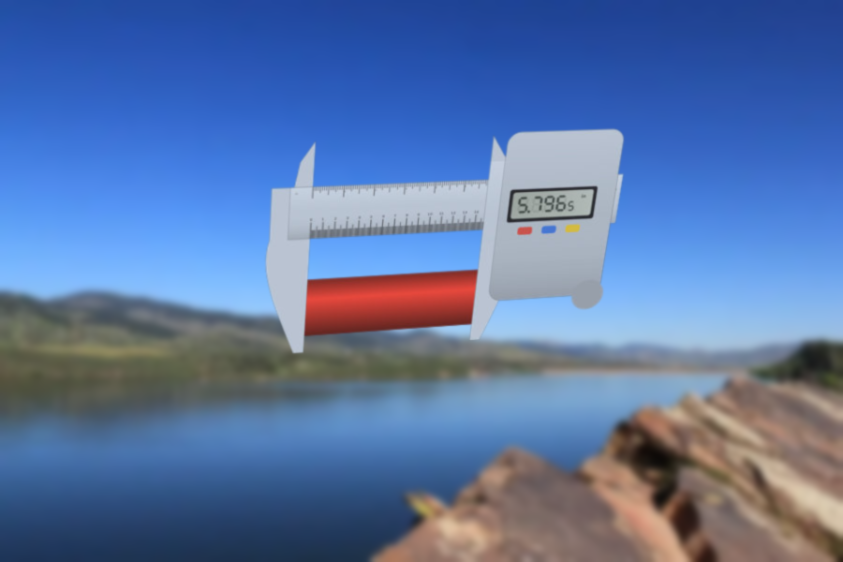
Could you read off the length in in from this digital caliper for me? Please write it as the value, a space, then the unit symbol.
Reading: 5.7965 in
